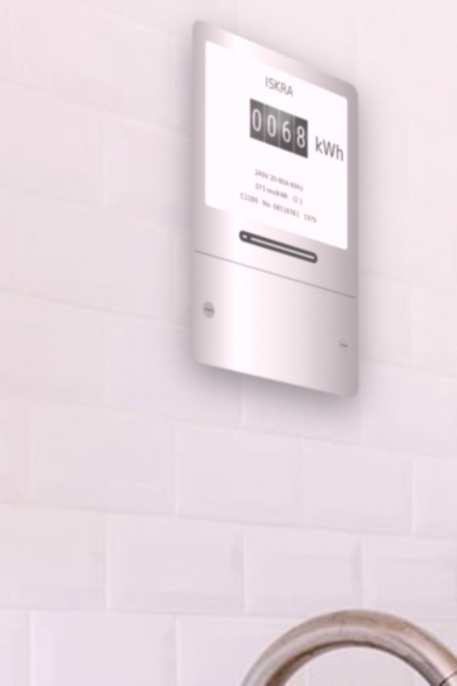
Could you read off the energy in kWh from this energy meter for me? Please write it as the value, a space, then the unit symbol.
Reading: 68 kWh
